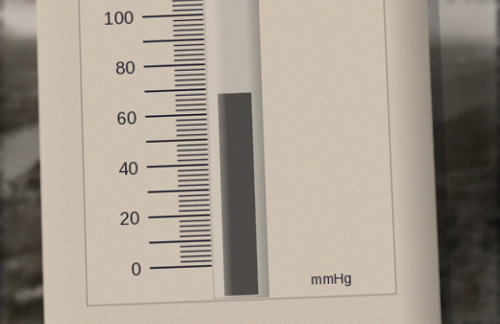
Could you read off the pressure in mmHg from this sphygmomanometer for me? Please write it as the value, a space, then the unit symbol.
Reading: 68 mmHg
